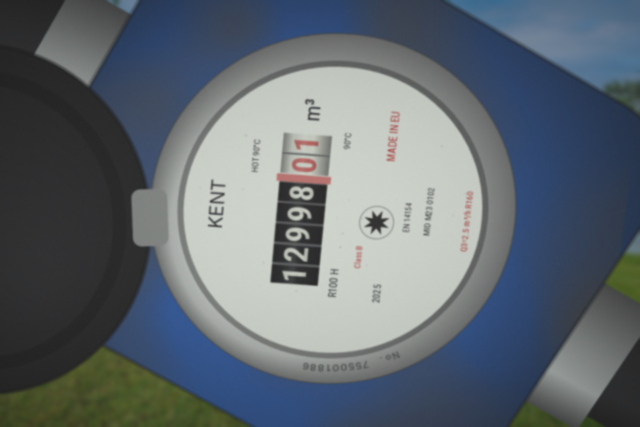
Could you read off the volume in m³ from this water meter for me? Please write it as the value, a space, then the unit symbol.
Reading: 12998.01 m³
